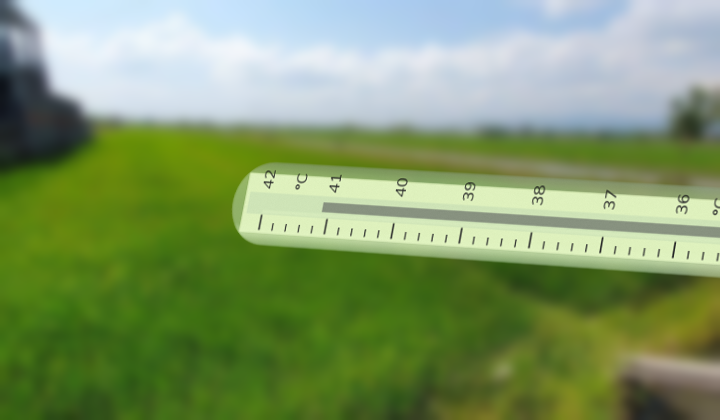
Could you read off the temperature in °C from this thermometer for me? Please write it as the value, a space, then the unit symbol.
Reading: 41.1 °C
